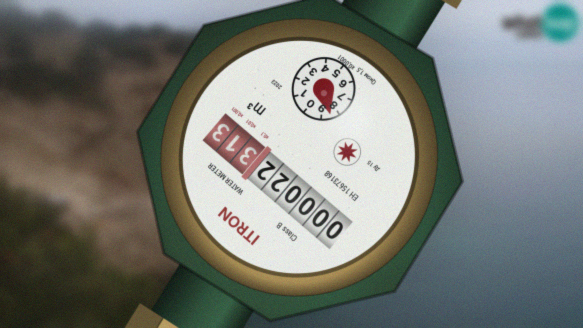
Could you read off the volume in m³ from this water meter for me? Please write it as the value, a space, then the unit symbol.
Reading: 22.3138 m³
